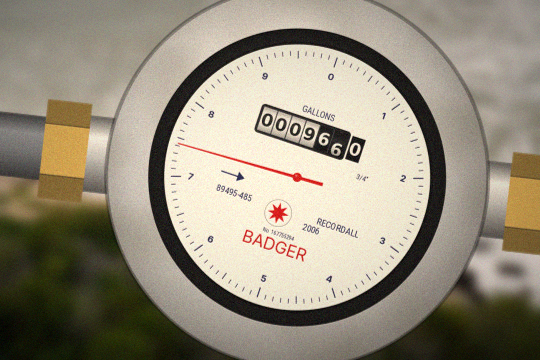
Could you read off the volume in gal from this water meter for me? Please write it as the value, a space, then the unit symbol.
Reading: 9657.4 gal
